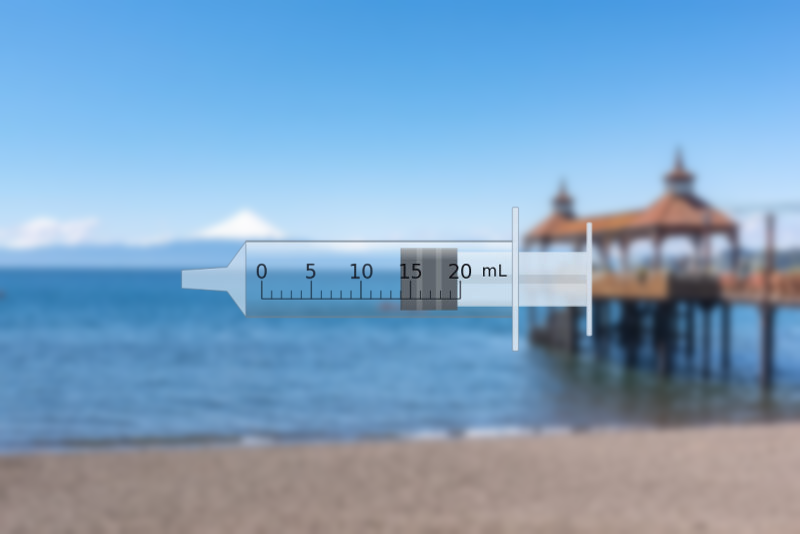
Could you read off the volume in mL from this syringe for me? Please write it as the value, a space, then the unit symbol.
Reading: 14 mL
